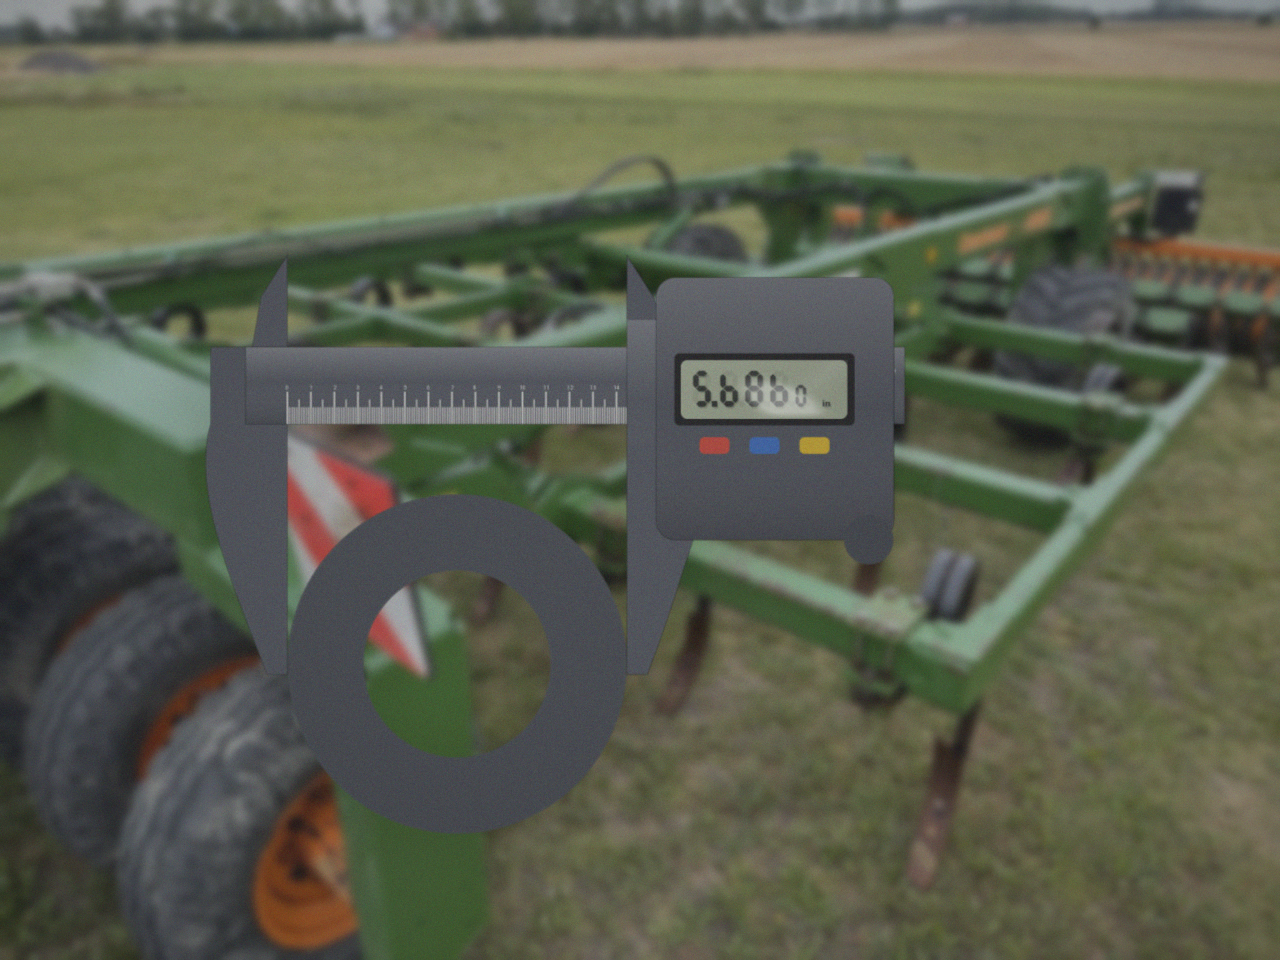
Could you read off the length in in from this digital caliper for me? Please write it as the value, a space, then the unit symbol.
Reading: 5.6860 in
